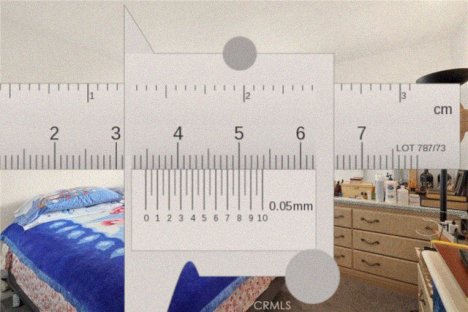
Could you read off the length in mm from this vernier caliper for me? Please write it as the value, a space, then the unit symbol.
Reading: 34.8 mm
